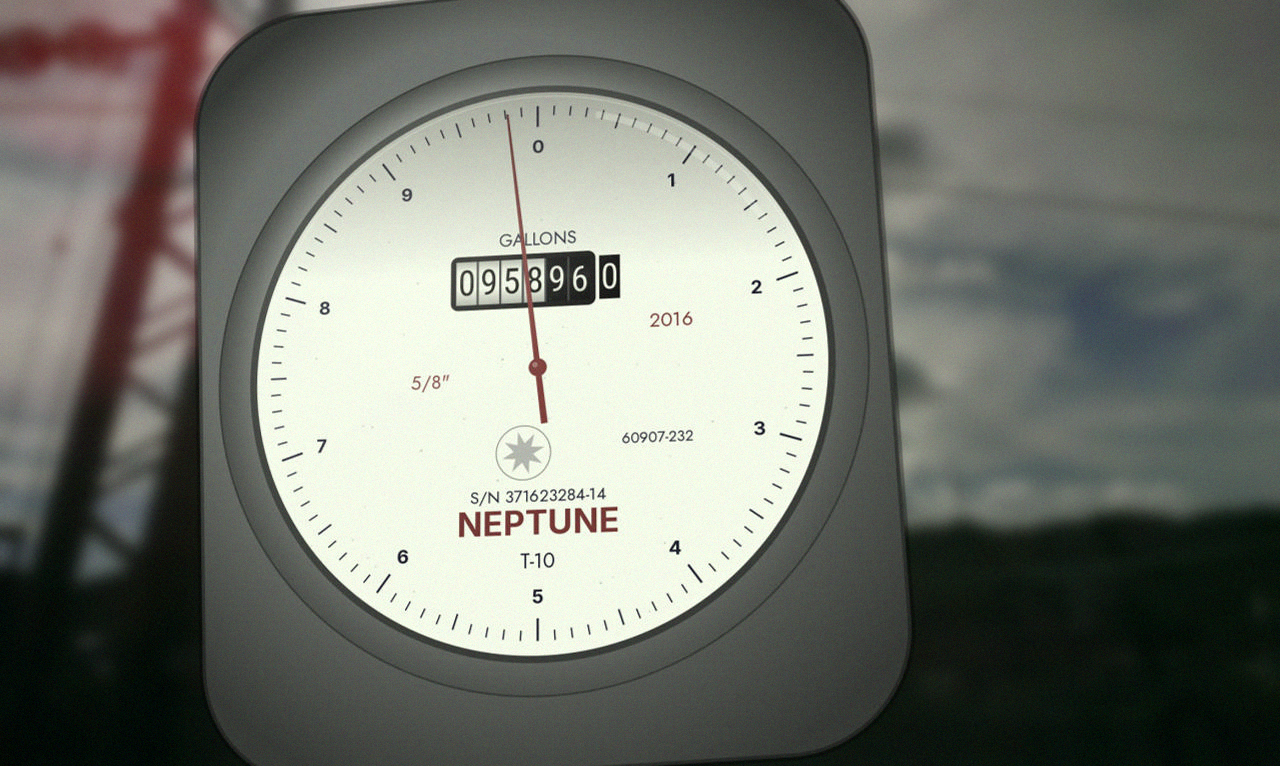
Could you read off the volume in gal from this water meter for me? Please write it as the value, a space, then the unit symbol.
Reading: 958959.8 gal
